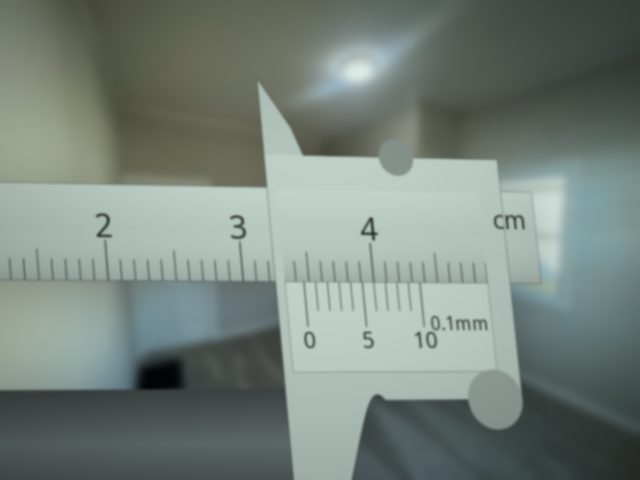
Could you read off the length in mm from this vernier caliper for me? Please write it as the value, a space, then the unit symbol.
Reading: 34.6 mm
